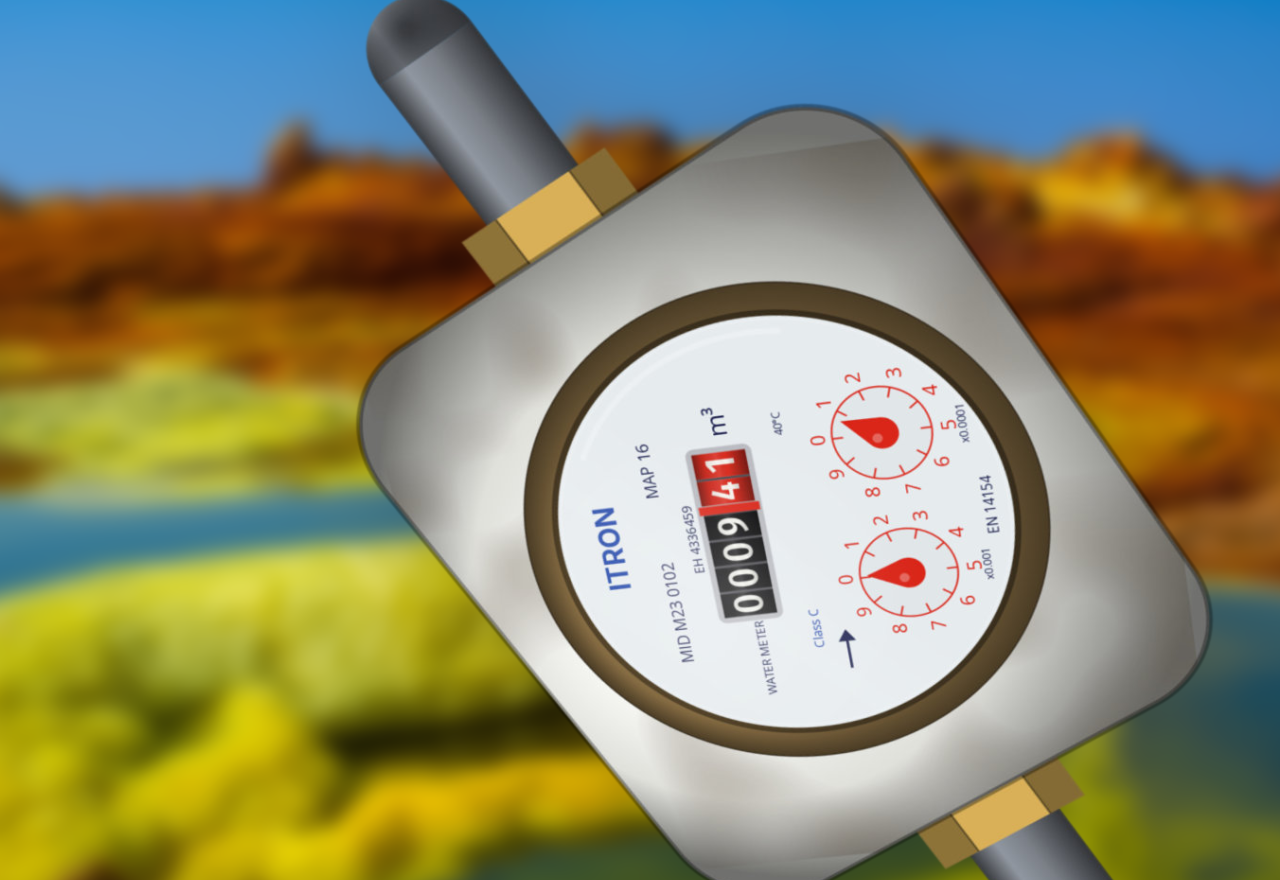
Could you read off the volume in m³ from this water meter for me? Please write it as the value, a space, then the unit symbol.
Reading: 9.4100 m³
